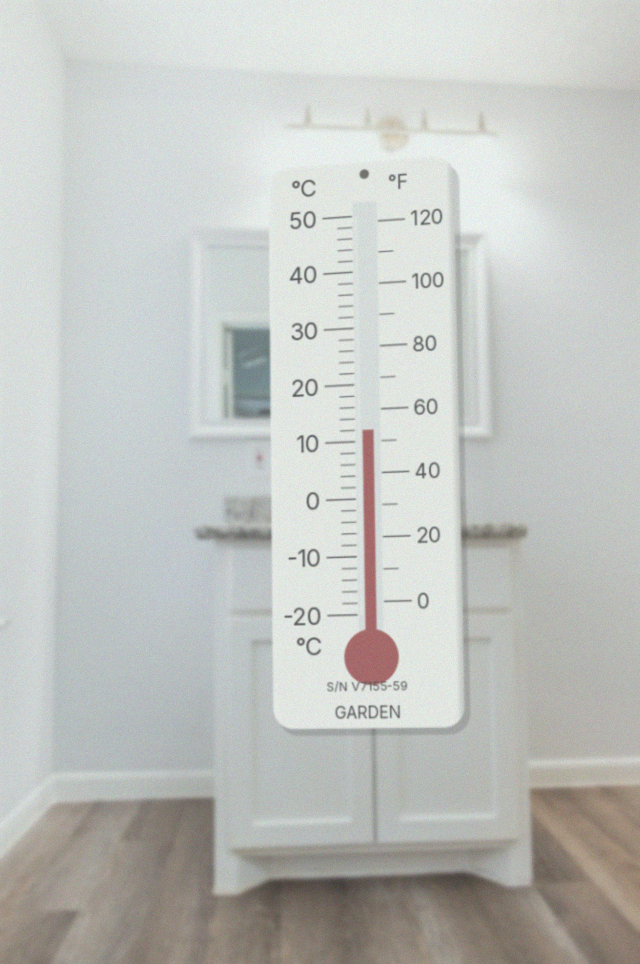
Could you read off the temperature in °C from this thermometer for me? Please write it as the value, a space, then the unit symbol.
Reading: 12 °C
